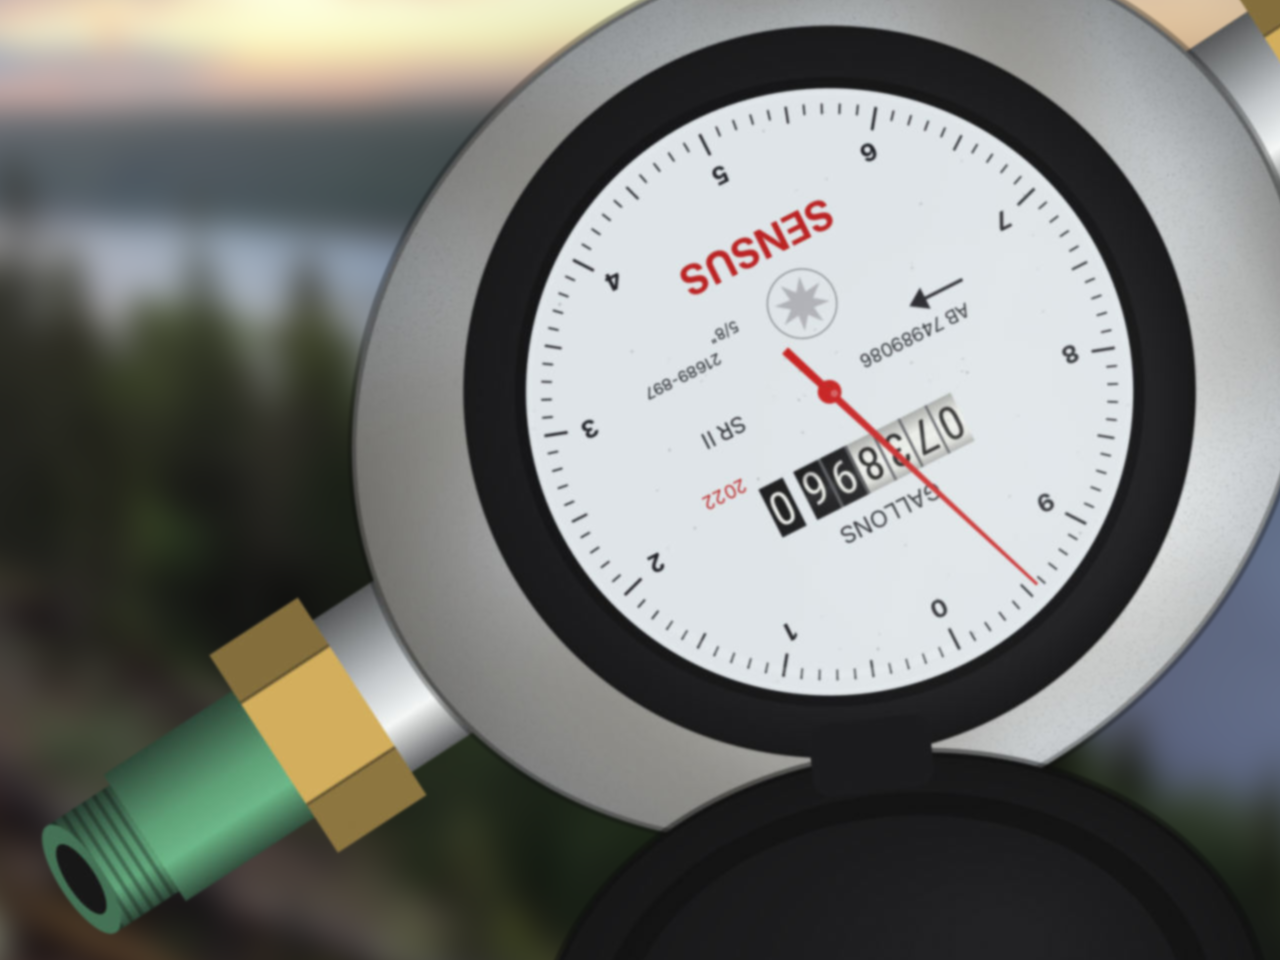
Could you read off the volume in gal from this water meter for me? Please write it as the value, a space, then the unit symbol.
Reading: 738959.4 gal
